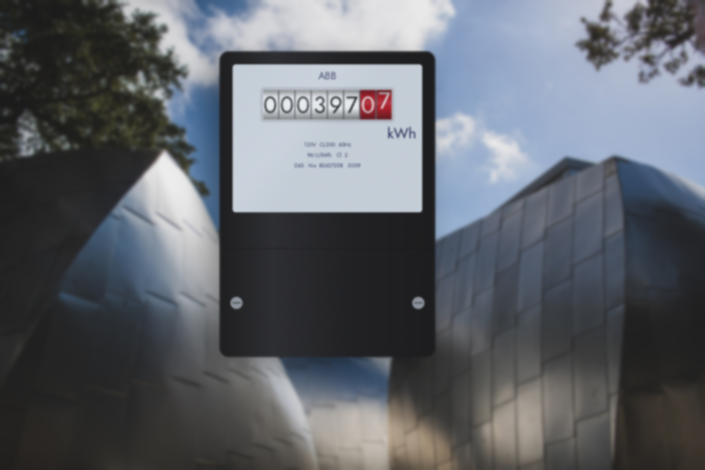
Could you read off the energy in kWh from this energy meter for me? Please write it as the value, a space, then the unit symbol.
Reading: 397.07 kWh
